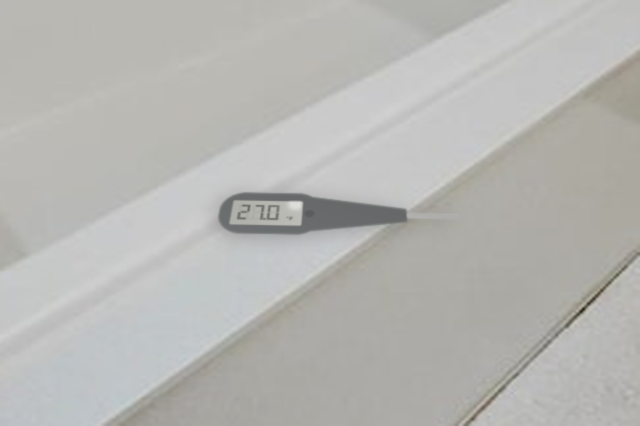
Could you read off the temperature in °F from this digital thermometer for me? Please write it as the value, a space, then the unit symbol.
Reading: 27.0 °F
